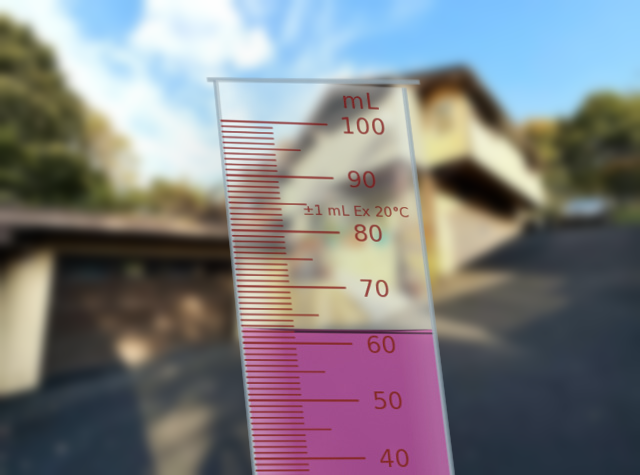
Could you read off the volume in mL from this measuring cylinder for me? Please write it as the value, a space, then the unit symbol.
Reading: 62 mL
